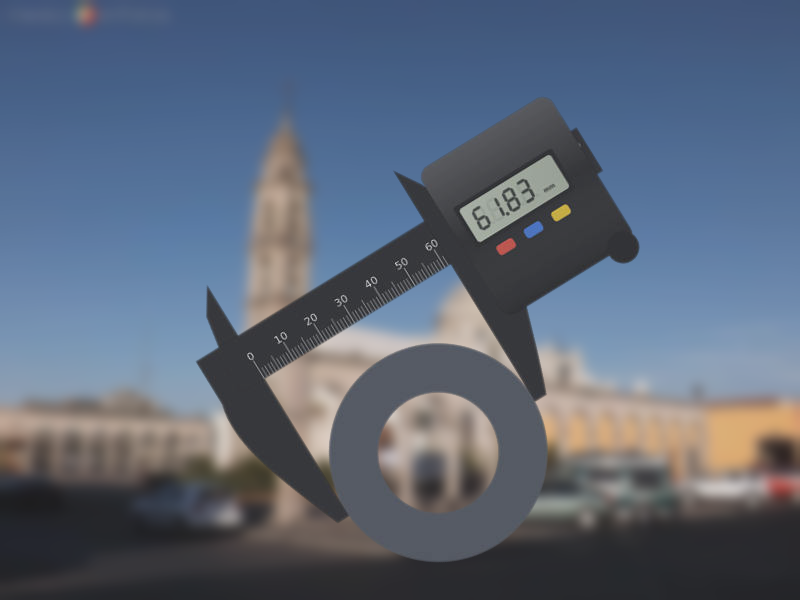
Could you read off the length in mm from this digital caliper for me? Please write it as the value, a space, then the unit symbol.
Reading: 61.83 mm
